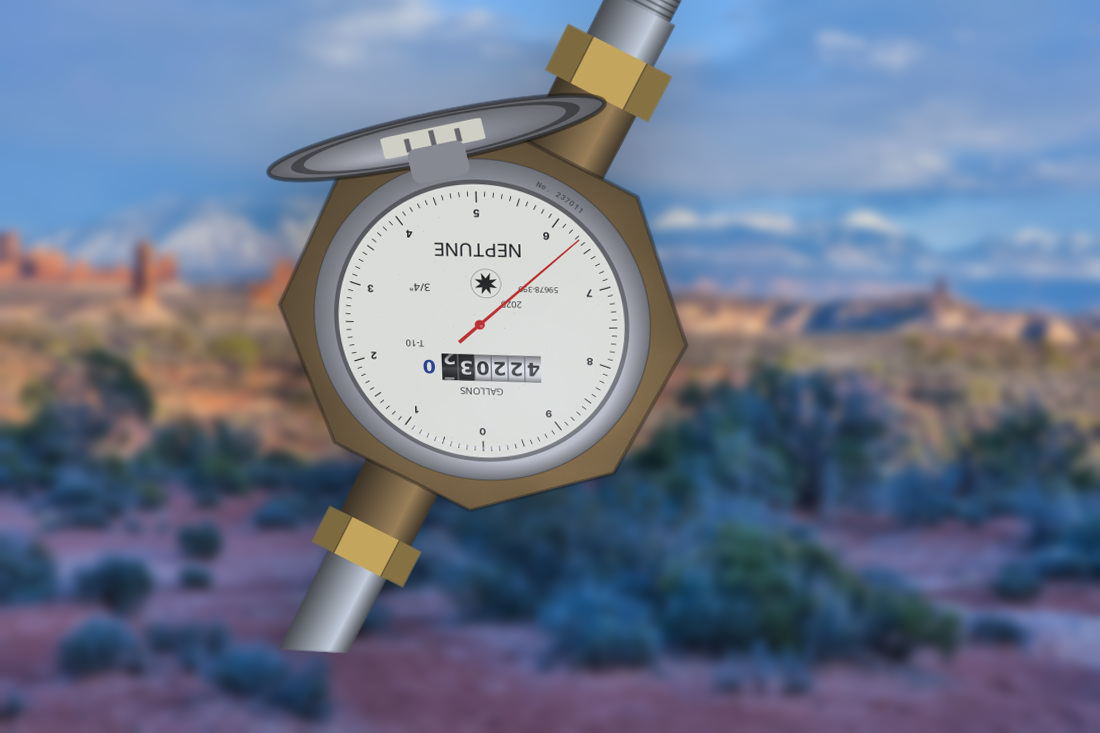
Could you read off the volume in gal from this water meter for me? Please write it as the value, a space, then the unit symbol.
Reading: 4220316.3 gal
